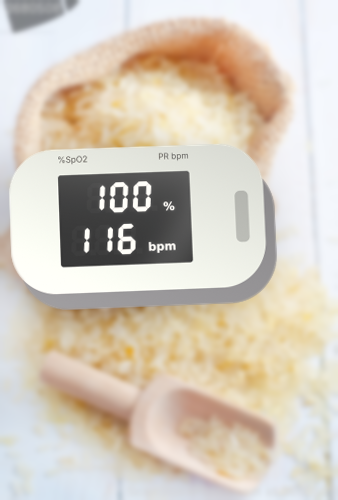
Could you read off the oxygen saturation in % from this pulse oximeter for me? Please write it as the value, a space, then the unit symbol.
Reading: 100 %
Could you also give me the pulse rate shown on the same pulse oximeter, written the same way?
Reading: 116 bpm
